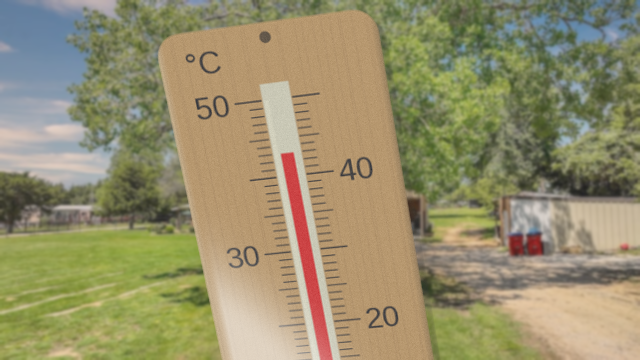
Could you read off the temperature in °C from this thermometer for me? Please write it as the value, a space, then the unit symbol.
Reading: 43 °C
